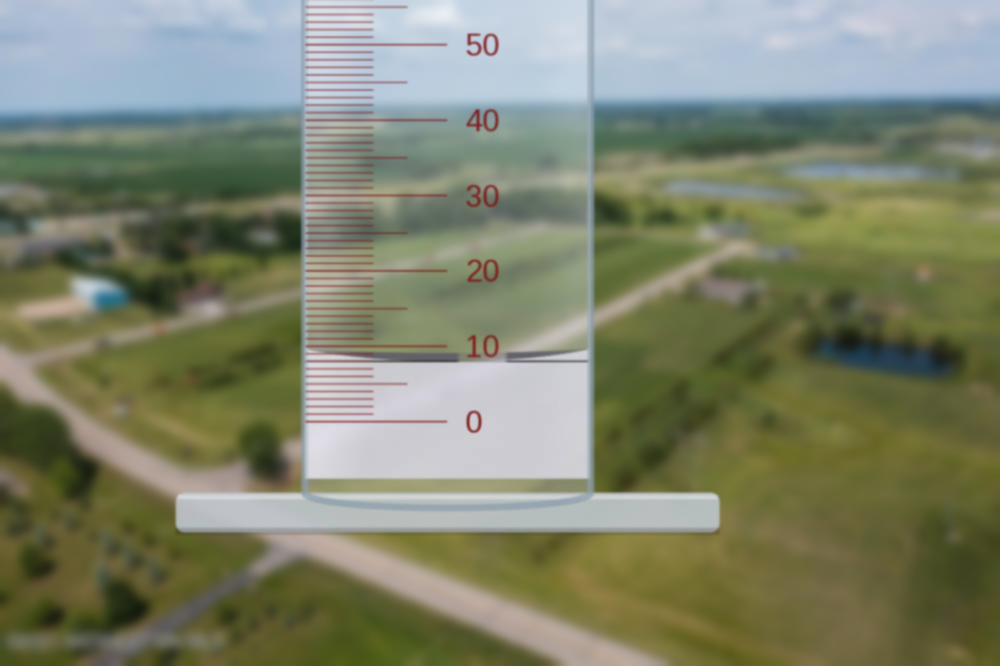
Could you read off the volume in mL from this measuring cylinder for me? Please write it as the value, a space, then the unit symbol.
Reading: 8 mL
